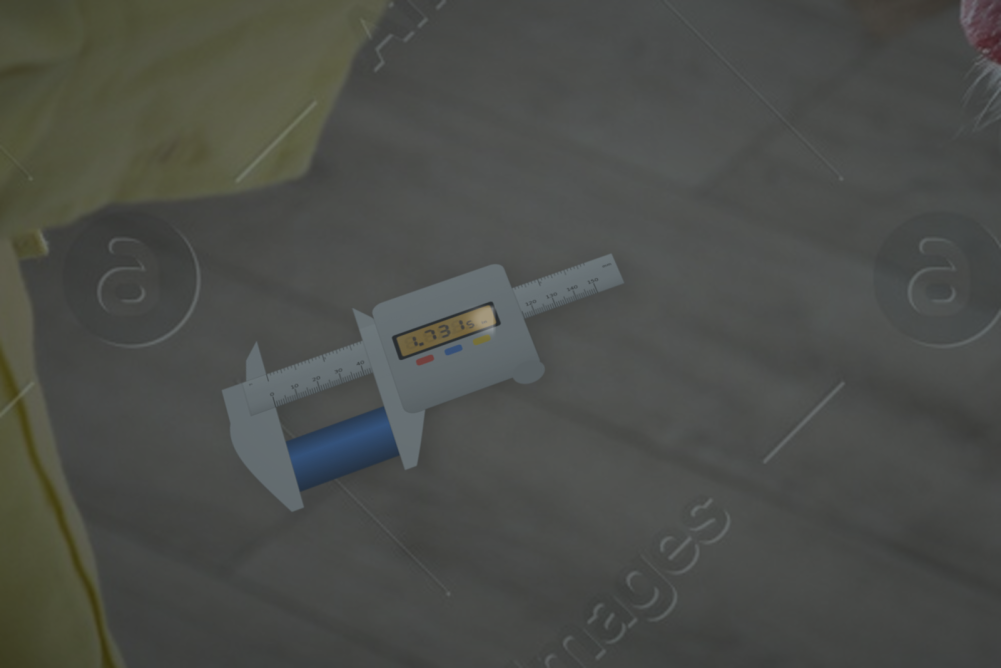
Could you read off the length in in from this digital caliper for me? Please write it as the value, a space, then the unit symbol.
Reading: 1.7315 in
